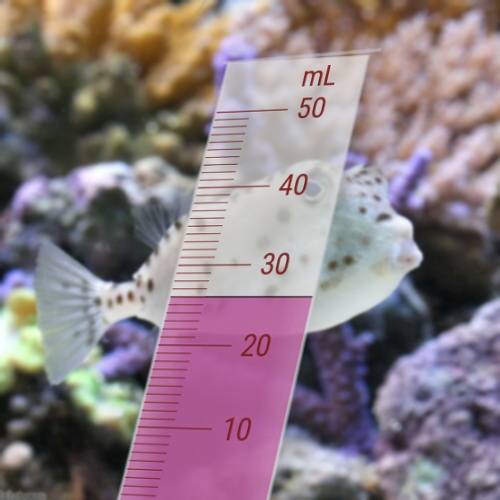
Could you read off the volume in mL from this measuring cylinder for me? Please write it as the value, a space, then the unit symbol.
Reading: 26 mL
